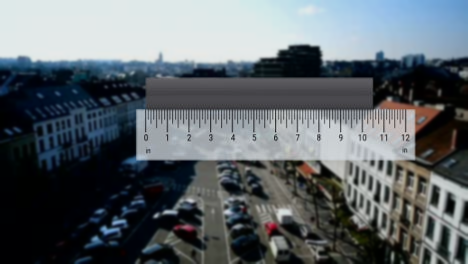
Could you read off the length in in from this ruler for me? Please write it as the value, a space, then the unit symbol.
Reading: 10.5 in
